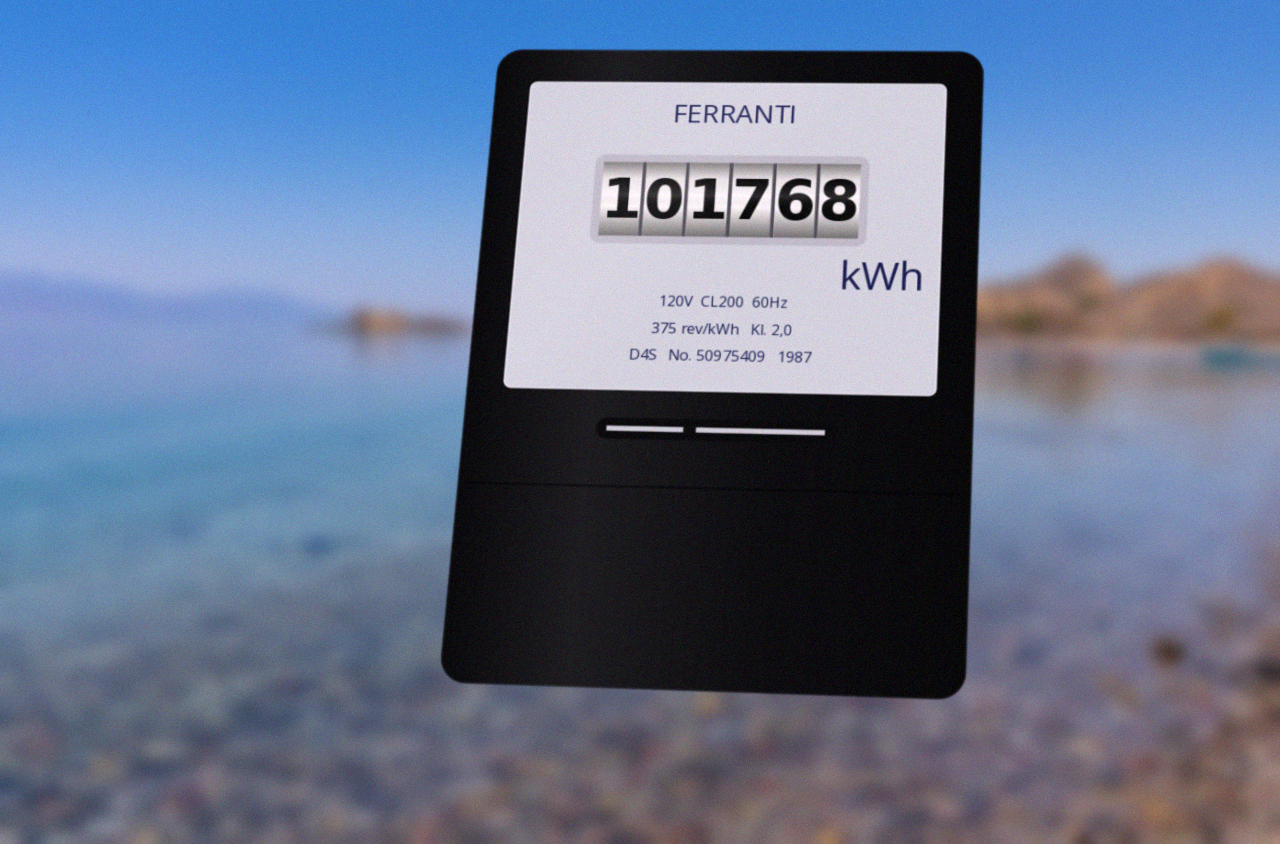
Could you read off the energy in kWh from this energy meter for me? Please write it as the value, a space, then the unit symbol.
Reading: 101768 kWh
